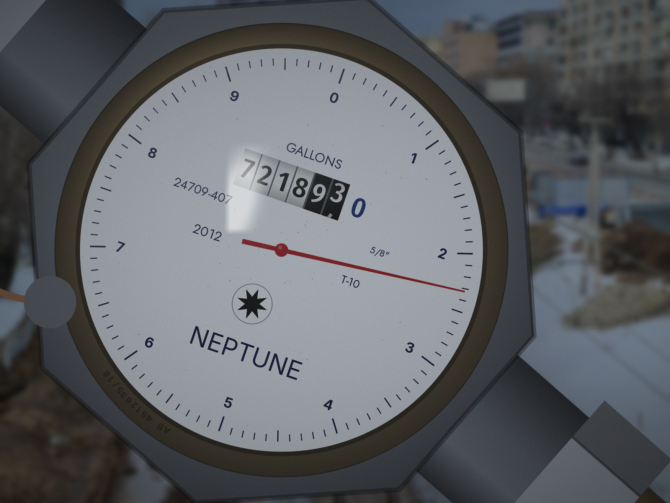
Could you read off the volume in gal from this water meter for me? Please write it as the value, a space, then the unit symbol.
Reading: 7218932.3 gal
